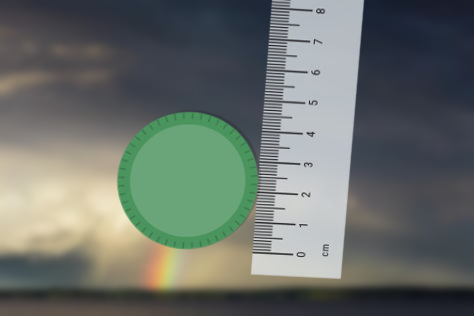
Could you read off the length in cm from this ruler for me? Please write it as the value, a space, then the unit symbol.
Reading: 4.5 cm
